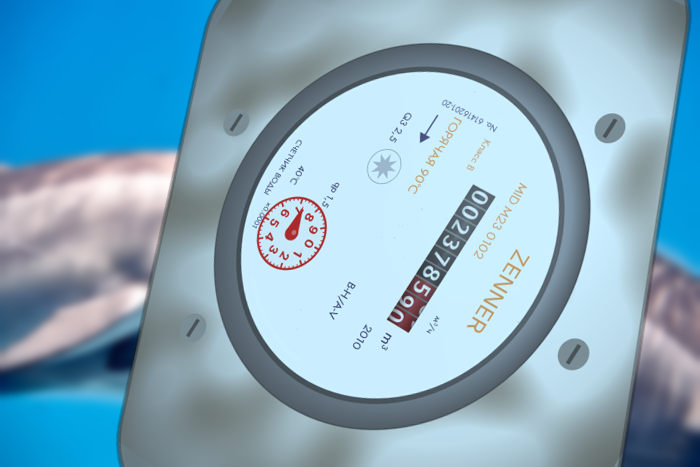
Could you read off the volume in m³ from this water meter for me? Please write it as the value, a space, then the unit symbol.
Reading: 2378.5897 m³
